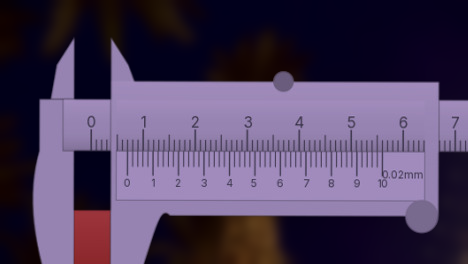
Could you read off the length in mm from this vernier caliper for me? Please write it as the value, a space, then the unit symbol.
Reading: 7.0 mm
